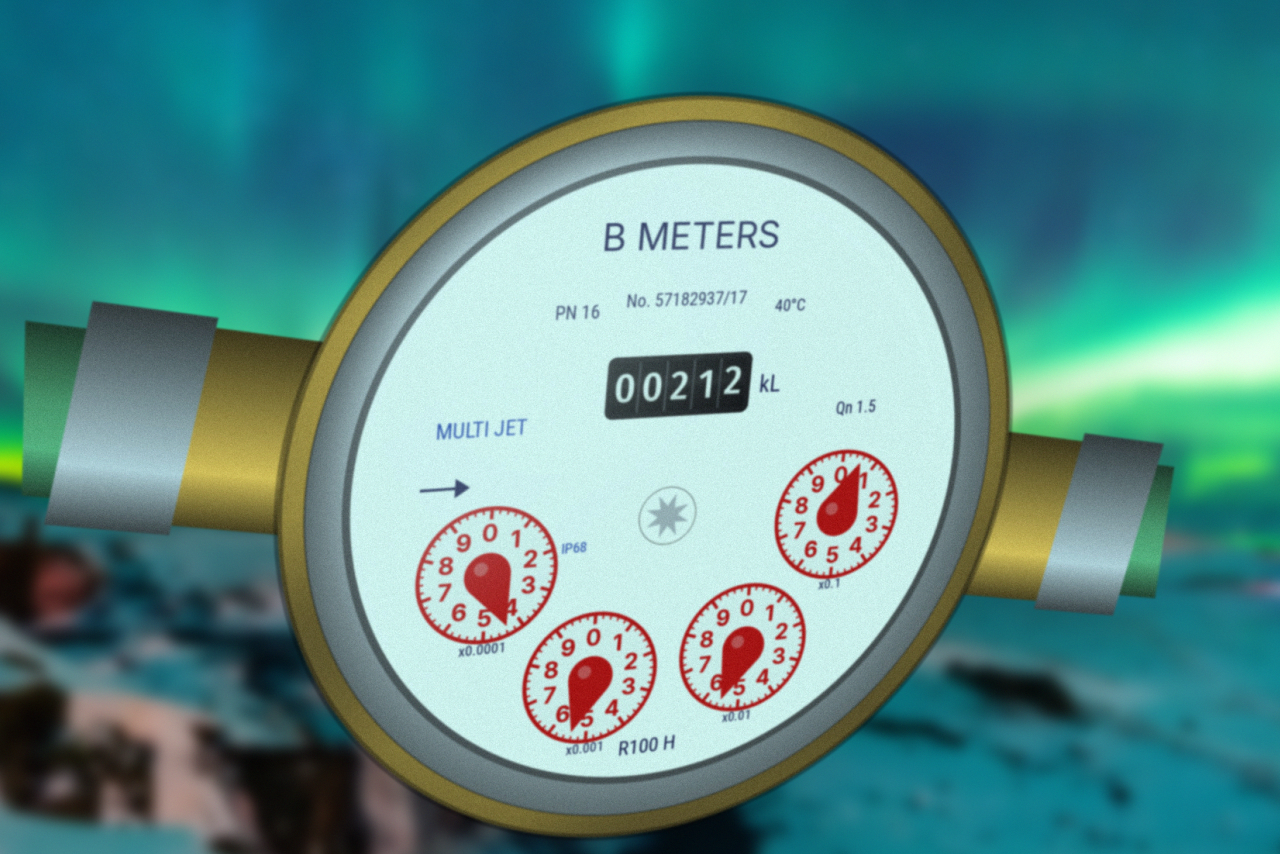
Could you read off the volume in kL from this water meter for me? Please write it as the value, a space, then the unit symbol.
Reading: 212.0554 kL
